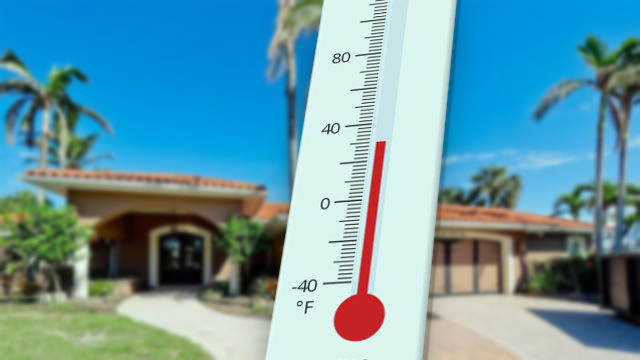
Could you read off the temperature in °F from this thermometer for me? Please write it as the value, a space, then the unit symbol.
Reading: 30 °F
